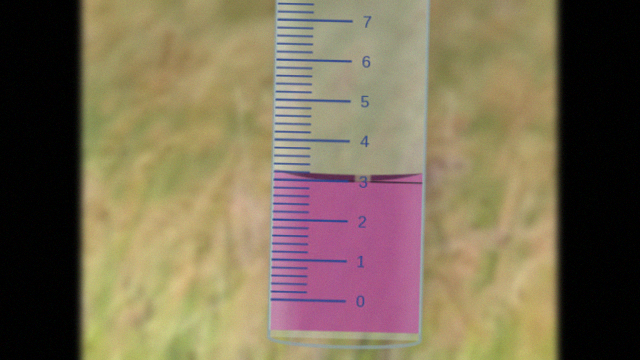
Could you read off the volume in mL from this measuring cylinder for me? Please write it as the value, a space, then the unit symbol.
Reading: 3 mL
